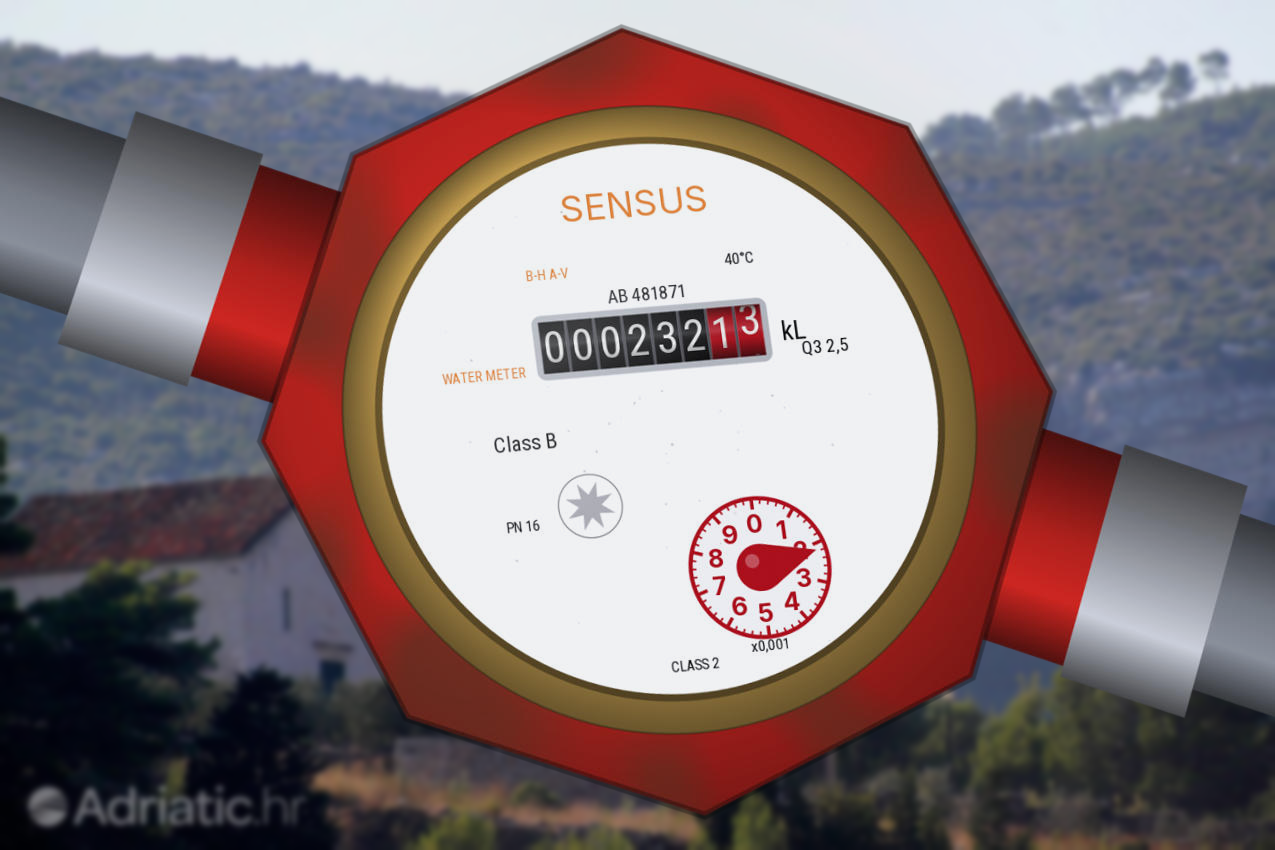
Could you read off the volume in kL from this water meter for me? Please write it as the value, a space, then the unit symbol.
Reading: 232.132 kL
